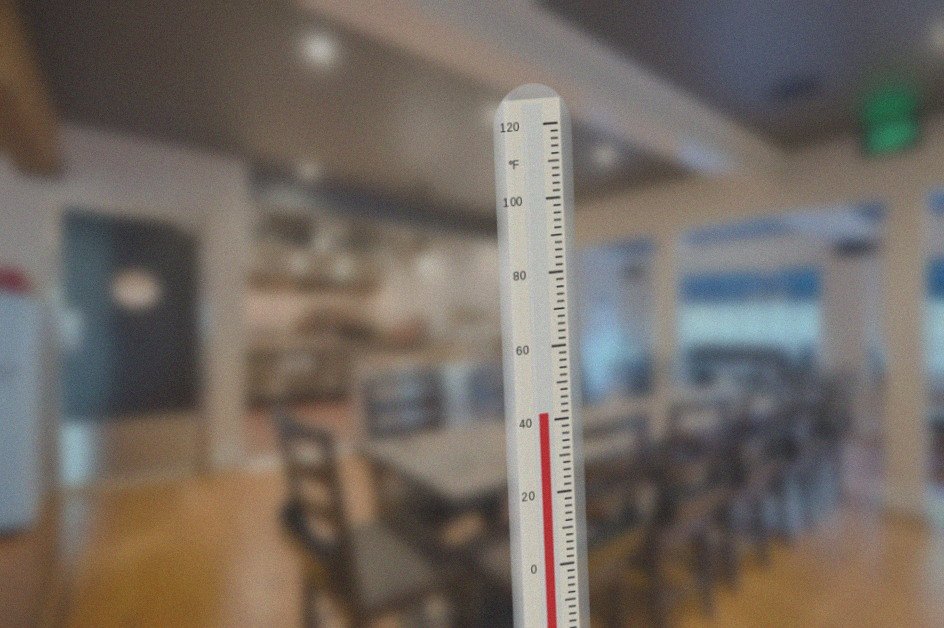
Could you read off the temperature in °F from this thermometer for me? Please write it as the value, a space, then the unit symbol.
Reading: 42 °F
